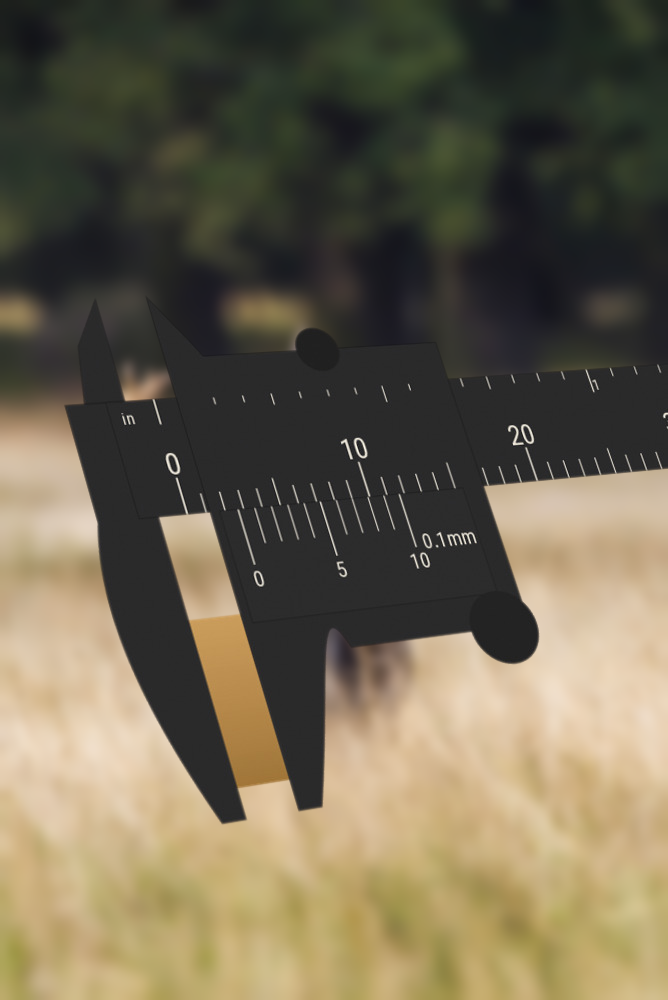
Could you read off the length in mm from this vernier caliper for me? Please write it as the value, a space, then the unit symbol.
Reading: 2.7 mm
